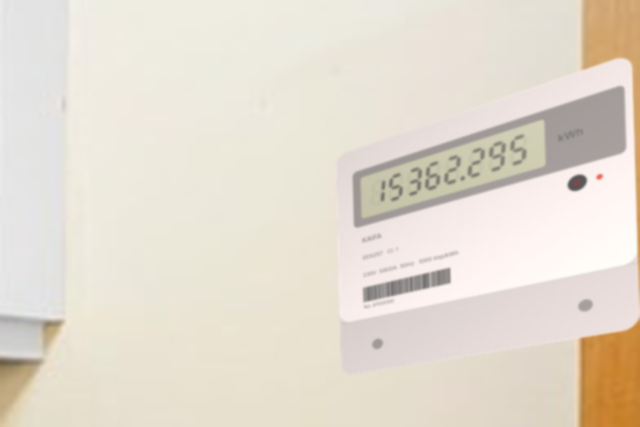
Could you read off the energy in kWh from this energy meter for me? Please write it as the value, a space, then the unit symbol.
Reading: 15362.295 kWh
